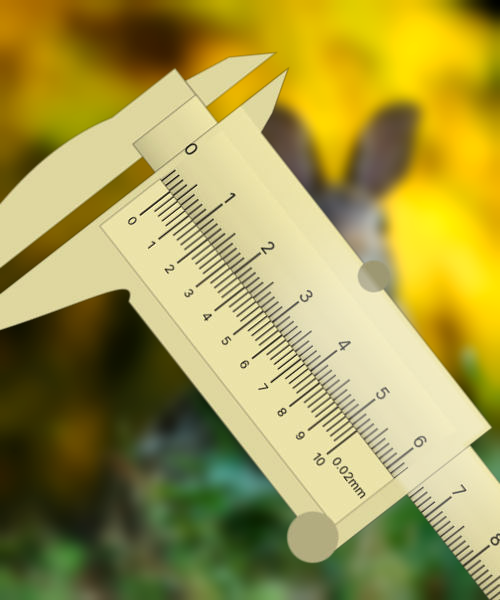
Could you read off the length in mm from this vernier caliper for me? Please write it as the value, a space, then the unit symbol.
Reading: 3.2 mm
